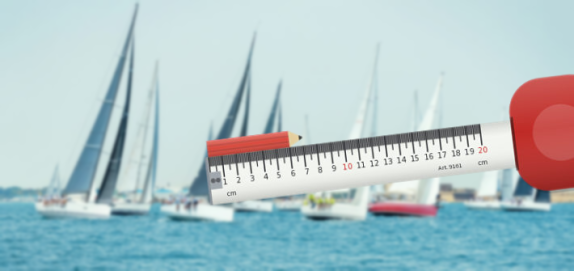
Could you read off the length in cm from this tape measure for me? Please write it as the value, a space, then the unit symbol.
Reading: 7 cm
